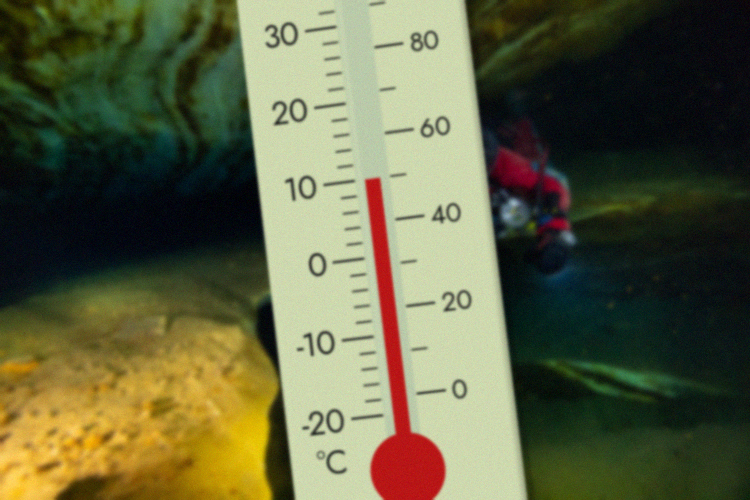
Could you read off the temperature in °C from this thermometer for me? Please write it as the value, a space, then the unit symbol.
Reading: 10 °C
